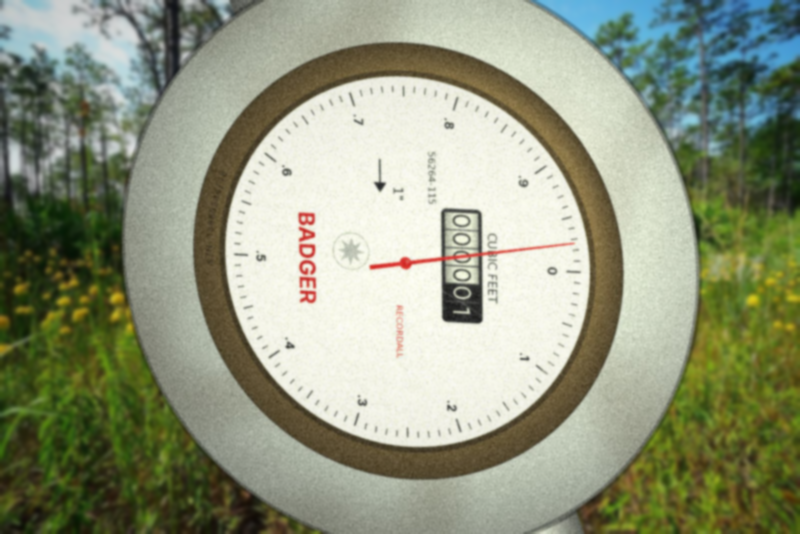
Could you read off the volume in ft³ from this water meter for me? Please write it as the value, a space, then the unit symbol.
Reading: 0.97 ft³
